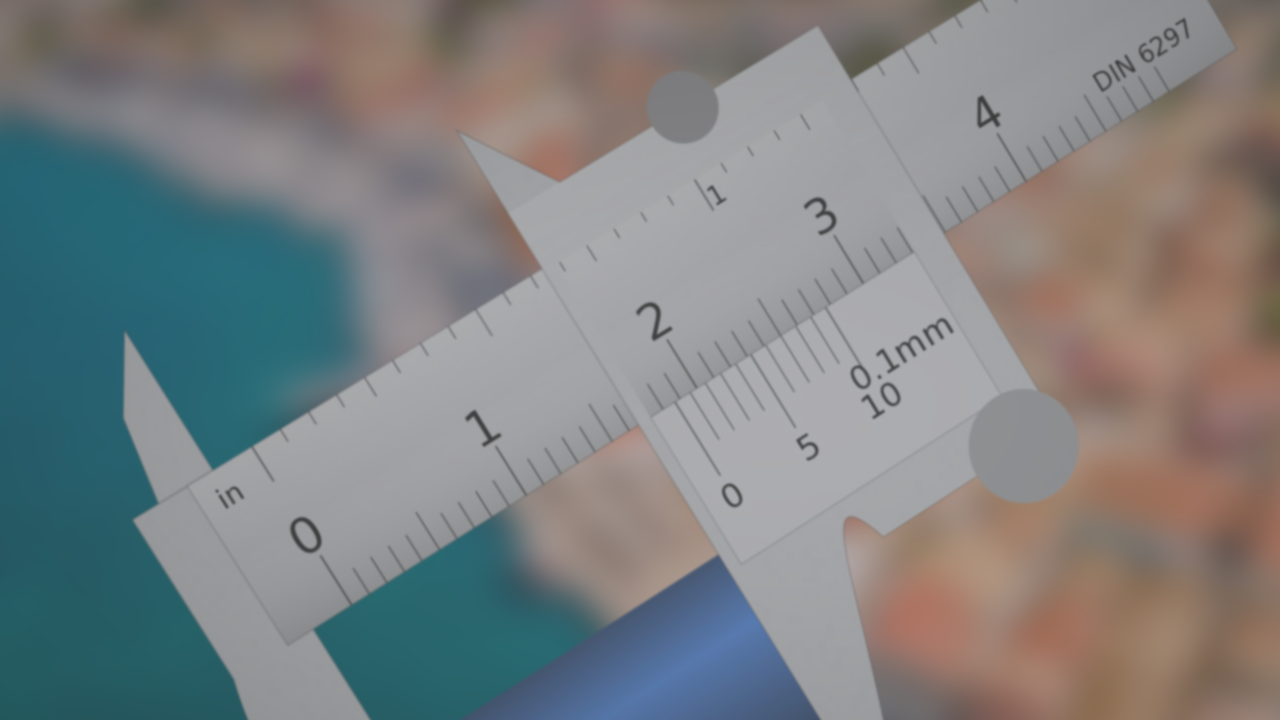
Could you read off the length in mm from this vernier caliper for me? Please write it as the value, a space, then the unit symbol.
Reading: 18.7 mm
